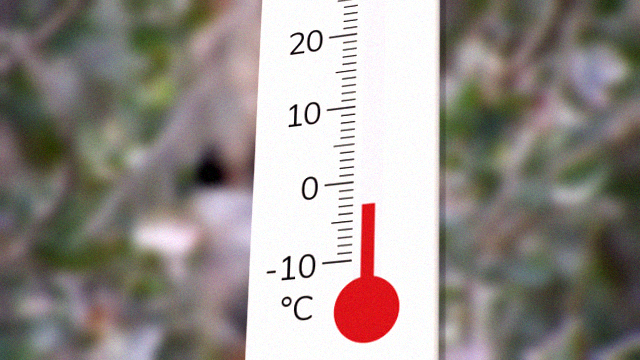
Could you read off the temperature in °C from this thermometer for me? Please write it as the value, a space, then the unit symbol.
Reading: -3 °C
